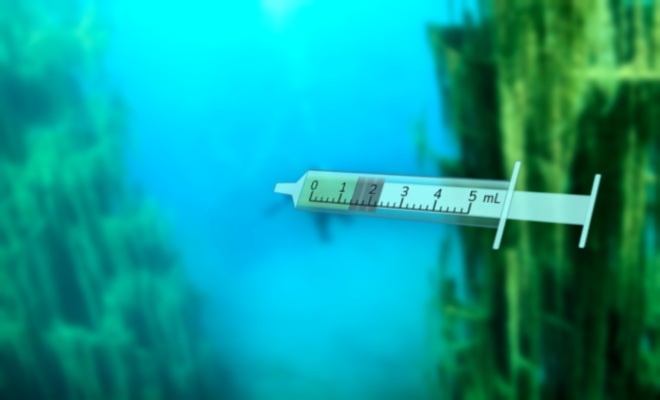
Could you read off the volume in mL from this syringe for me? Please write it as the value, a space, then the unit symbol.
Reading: 1.4 mL
